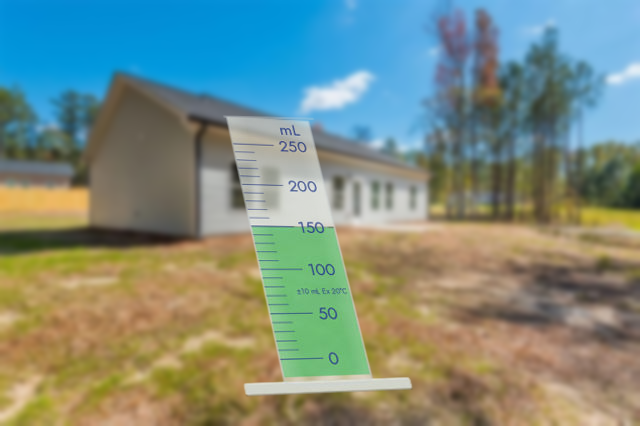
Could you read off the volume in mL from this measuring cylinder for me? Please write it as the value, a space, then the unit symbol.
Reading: 150 mL
